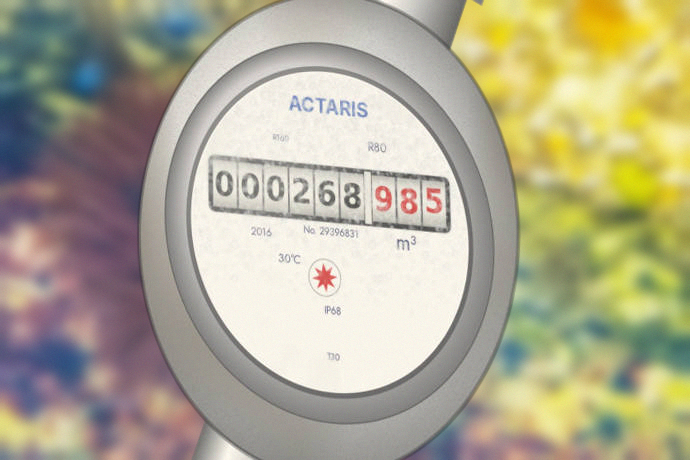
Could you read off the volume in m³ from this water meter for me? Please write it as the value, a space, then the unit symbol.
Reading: 268.985 m³
